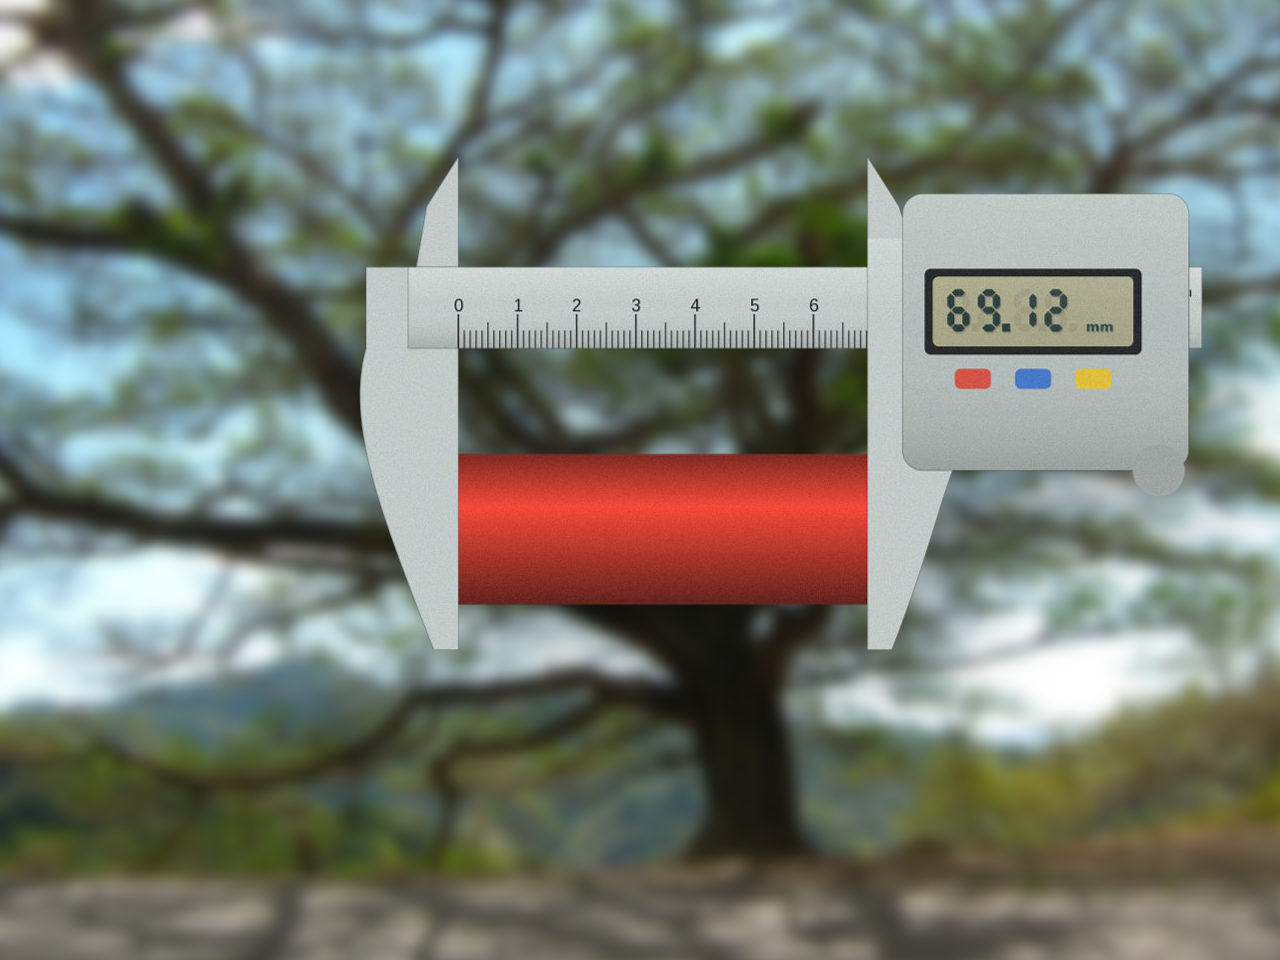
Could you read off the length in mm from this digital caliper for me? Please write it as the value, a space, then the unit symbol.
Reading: 69.12 mm
